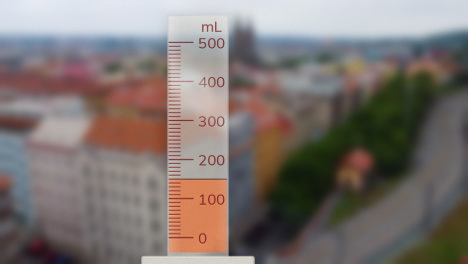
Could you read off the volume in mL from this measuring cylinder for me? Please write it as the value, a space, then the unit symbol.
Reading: 150 mL
